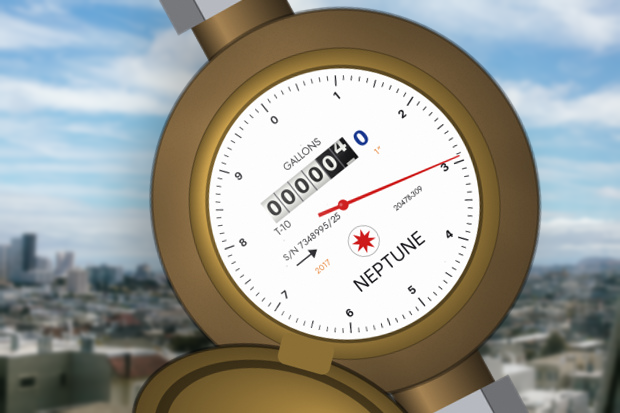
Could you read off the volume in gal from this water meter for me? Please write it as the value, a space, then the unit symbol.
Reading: 42.9 gal
